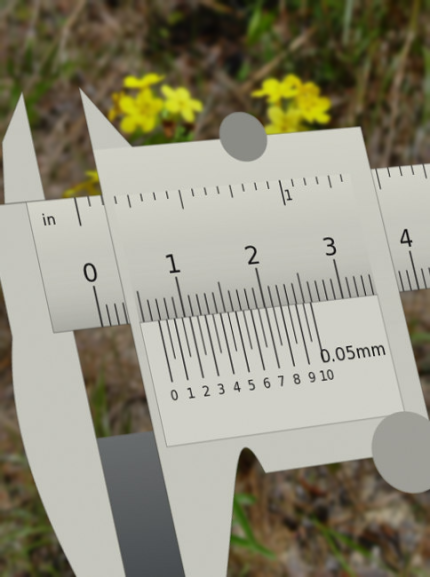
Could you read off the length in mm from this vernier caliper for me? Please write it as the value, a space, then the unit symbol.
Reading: 6.8 mm
